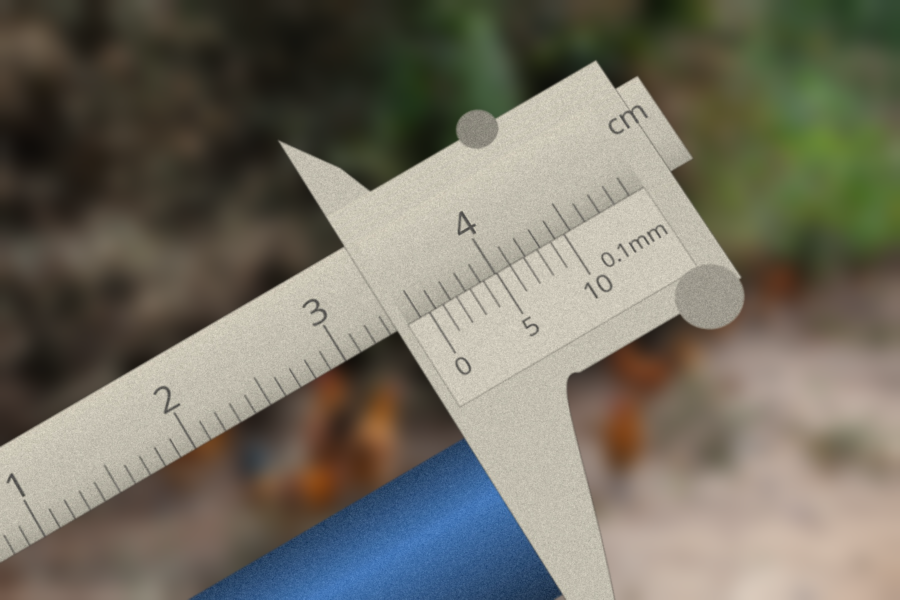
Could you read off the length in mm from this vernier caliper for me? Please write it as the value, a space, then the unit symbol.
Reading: 35.6 mm
